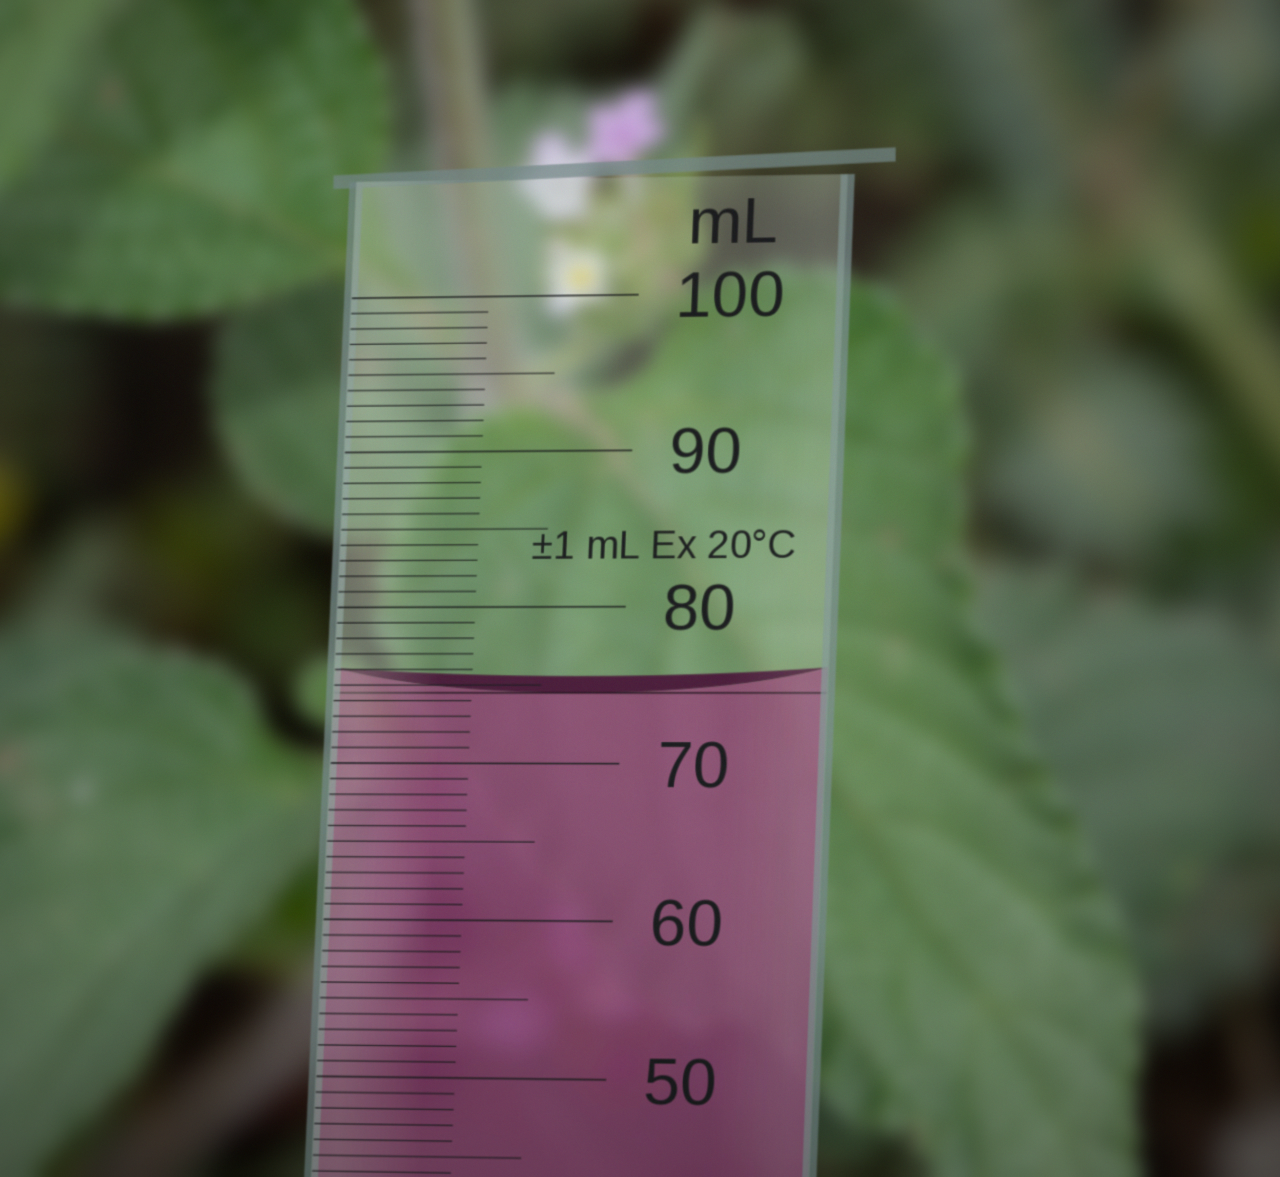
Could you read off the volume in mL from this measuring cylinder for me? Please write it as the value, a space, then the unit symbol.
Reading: 74.5 mL
